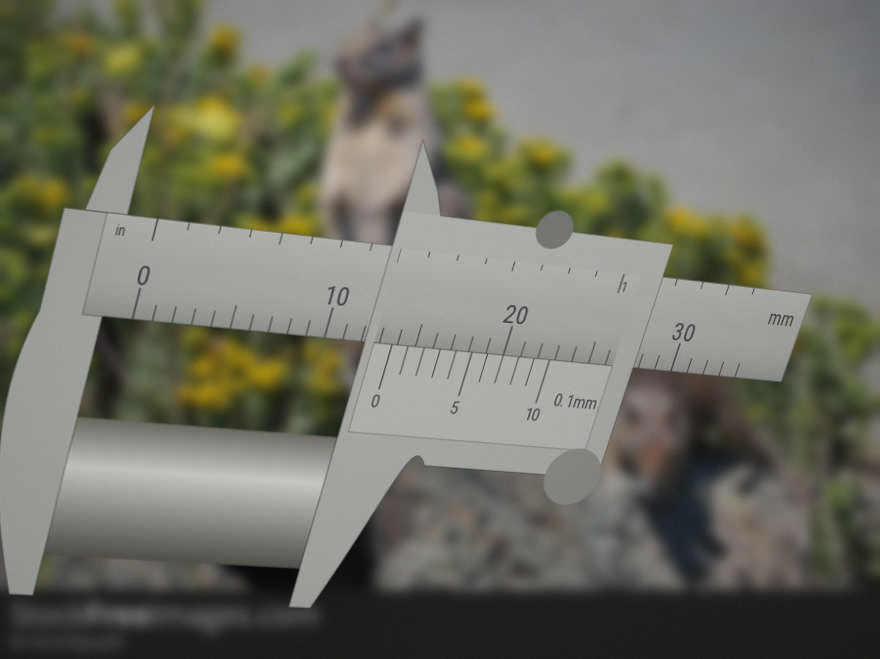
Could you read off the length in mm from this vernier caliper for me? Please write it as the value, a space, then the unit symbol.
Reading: 13.7 mm
